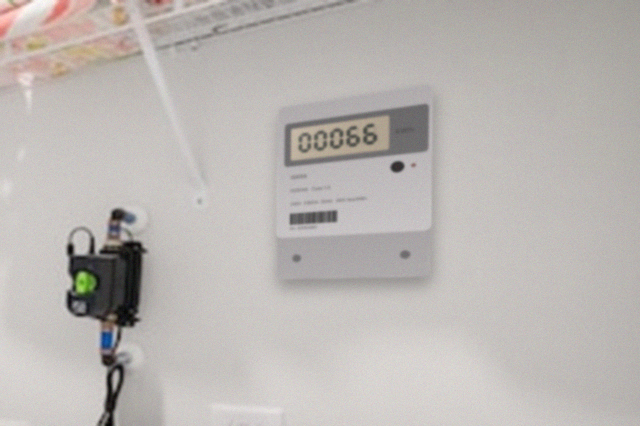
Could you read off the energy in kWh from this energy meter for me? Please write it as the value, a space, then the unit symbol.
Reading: 66 kWh
